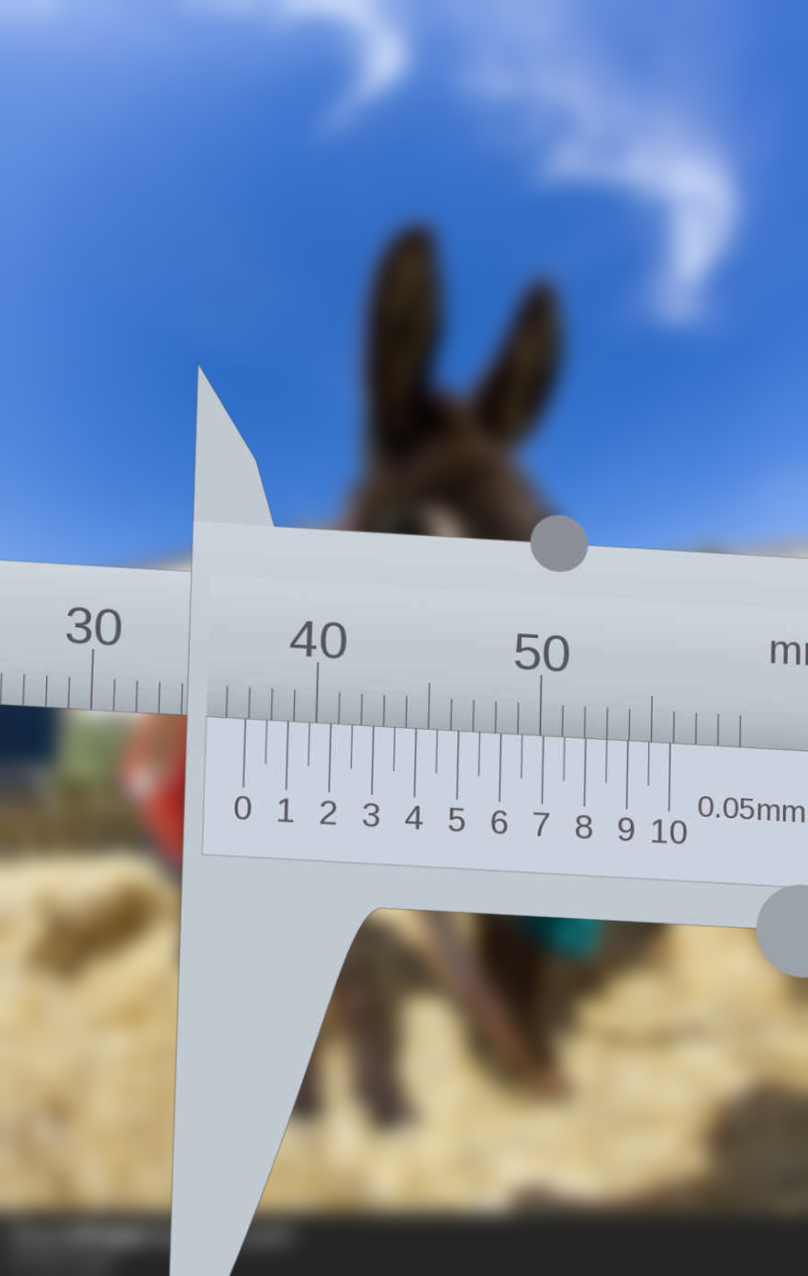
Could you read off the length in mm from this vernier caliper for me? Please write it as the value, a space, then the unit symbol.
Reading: 36.85 mm
